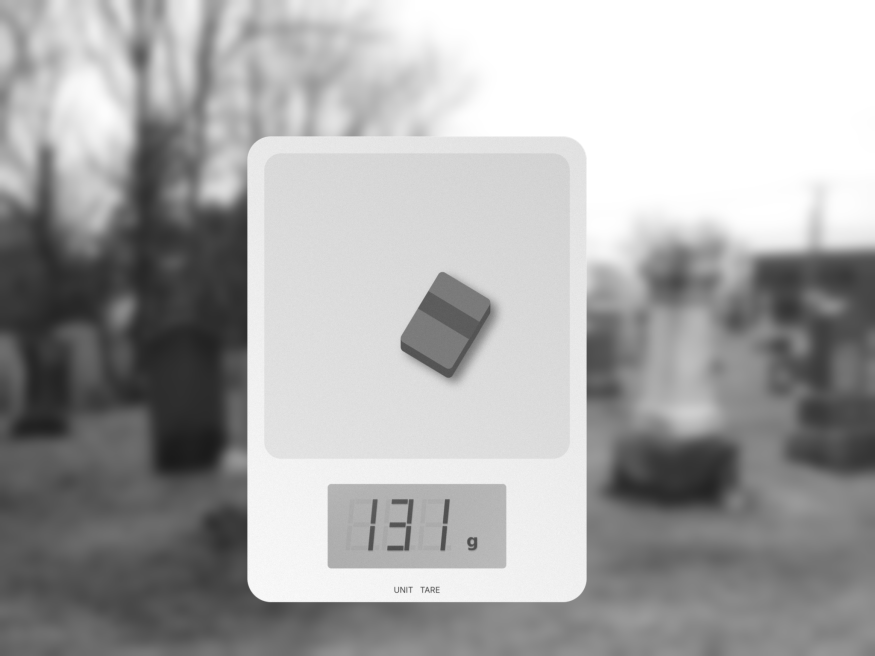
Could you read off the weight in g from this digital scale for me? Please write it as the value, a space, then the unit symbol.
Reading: 131 g
